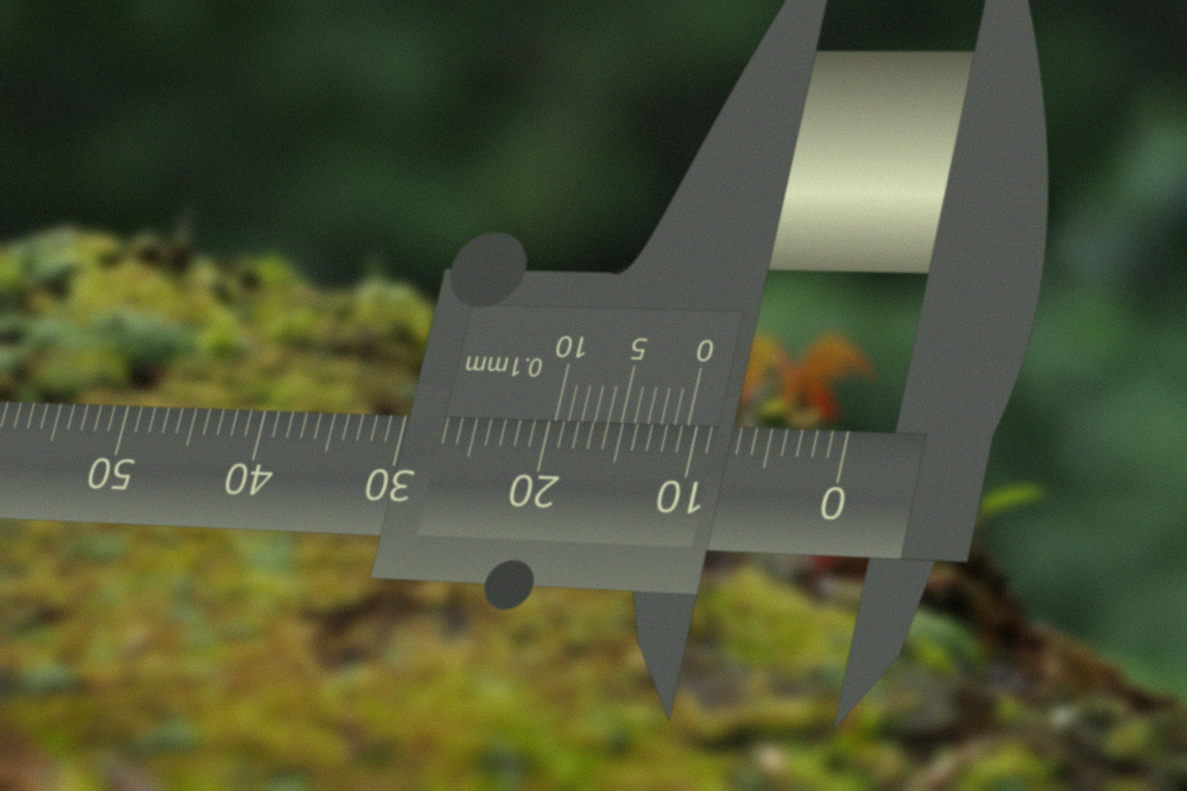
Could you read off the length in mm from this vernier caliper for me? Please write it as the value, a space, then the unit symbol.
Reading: 10.6 mm
